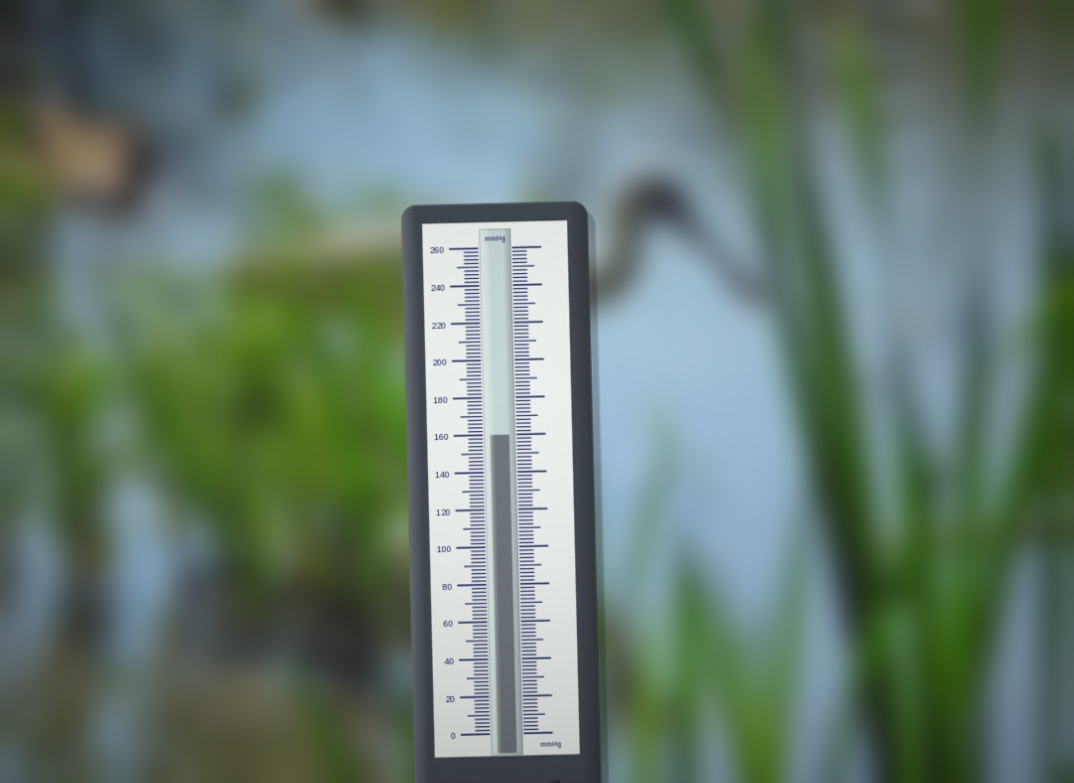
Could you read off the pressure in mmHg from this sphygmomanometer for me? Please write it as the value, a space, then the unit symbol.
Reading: 160 mmHg
